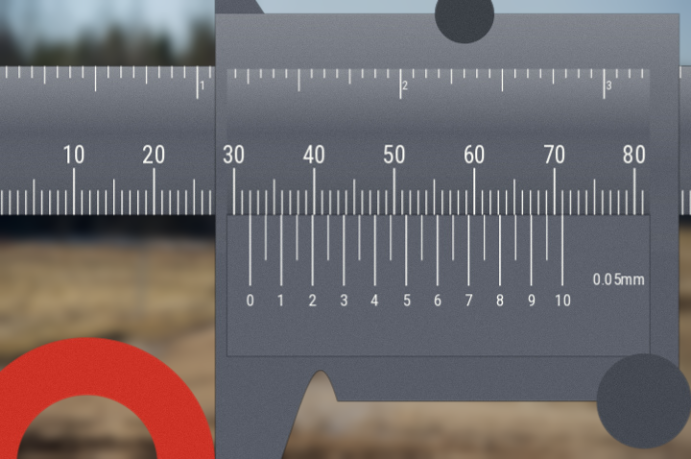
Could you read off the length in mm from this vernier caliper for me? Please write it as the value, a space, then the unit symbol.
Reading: 32.0 mm
